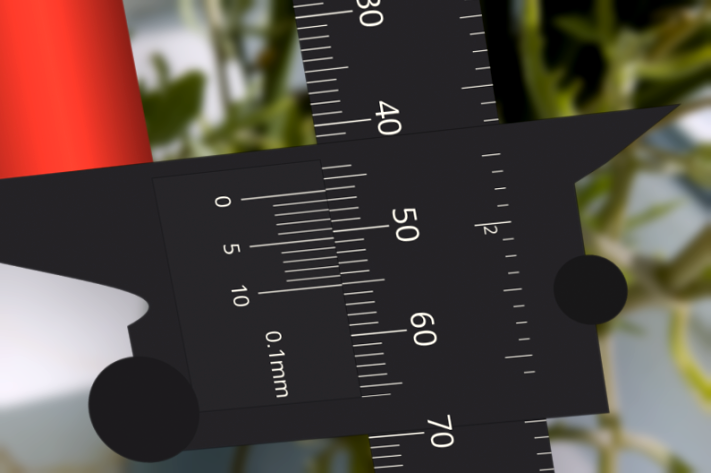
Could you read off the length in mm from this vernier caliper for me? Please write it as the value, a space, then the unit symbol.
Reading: 46.1 mm
